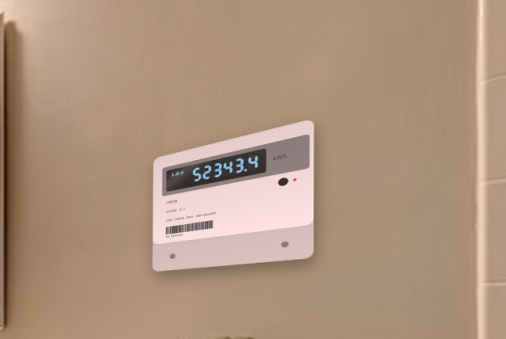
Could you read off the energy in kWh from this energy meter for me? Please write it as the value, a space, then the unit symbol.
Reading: 52343.4 kWh
